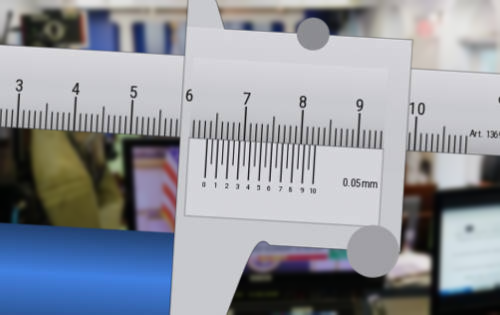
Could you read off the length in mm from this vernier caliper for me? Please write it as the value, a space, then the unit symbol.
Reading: 63.5 mm
